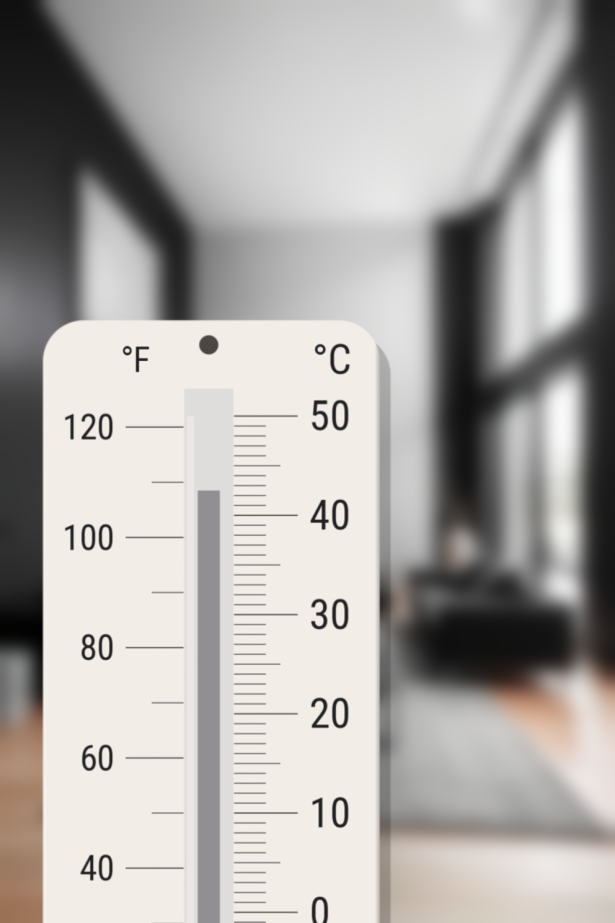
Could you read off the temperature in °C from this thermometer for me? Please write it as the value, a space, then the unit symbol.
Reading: 42.5 °C
